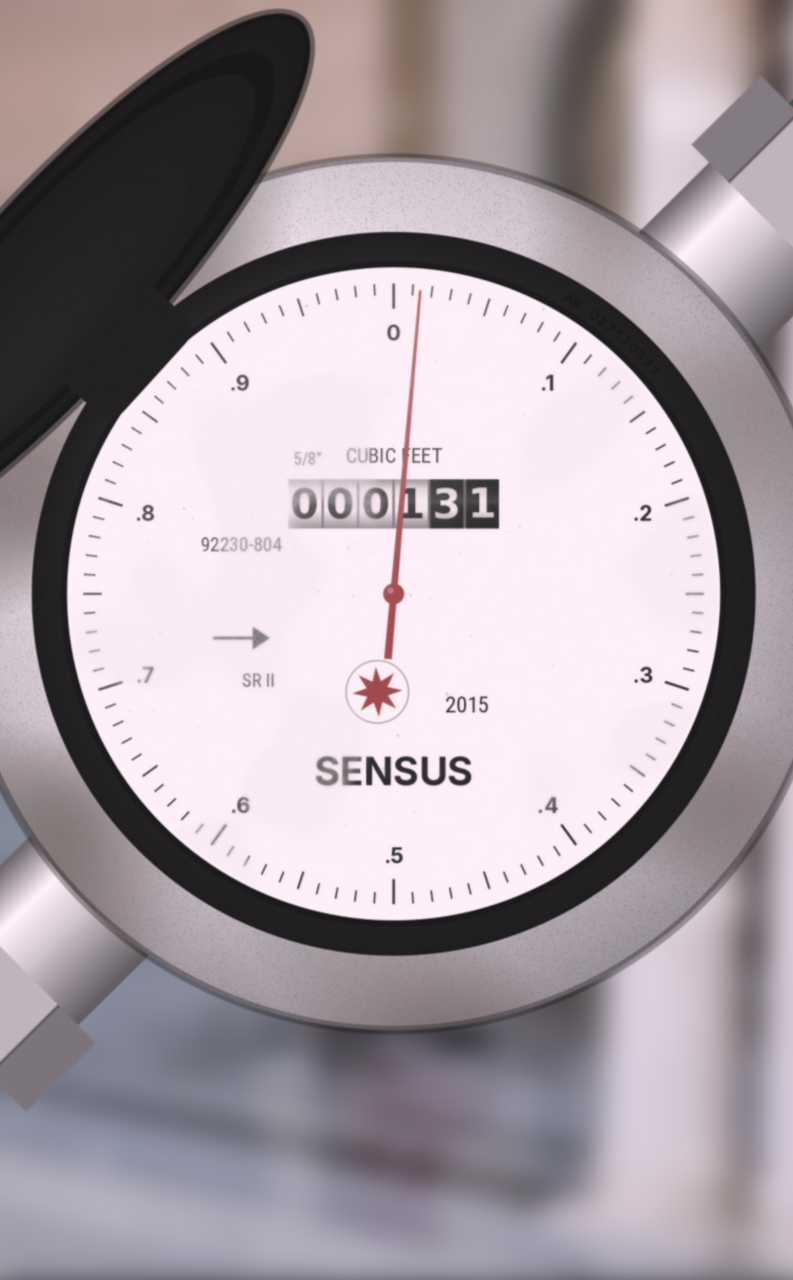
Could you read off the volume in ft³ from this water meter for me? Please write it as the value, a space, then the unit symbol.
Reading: 131.01 ft³
